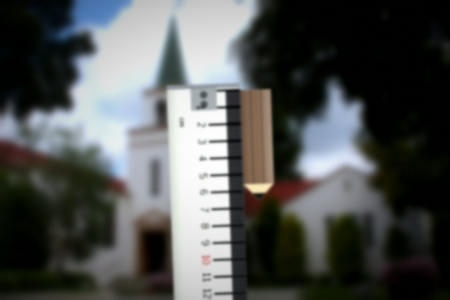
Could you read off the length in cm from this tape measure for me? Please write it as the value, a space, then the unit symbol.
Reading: 6.5 cm
